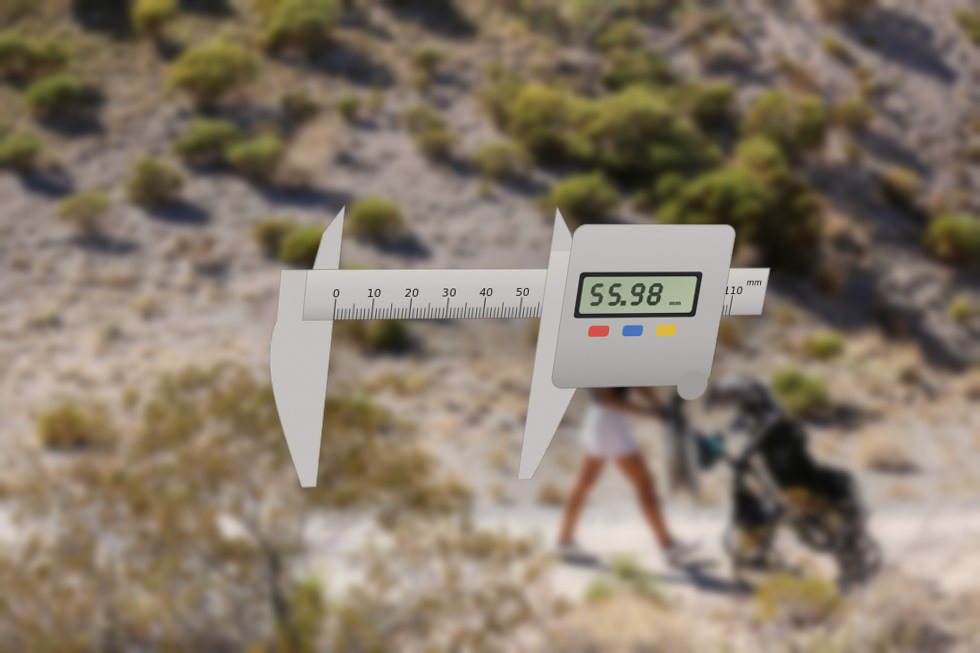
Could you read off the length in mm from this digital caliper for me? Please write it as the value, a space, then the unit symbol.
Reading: 55.98 mm
